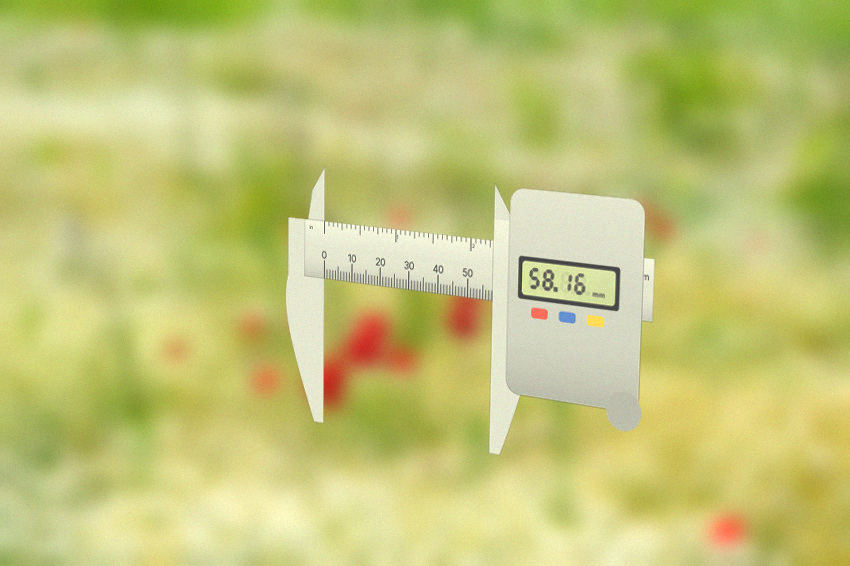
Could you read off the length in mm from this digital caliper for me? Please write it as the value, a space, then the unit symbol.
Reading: 58.16 mm
